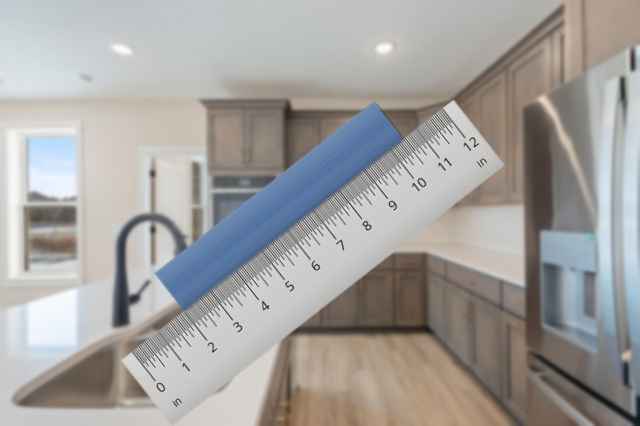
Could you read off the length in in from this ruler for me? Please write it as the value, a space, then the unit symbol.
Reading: 8.5 in
